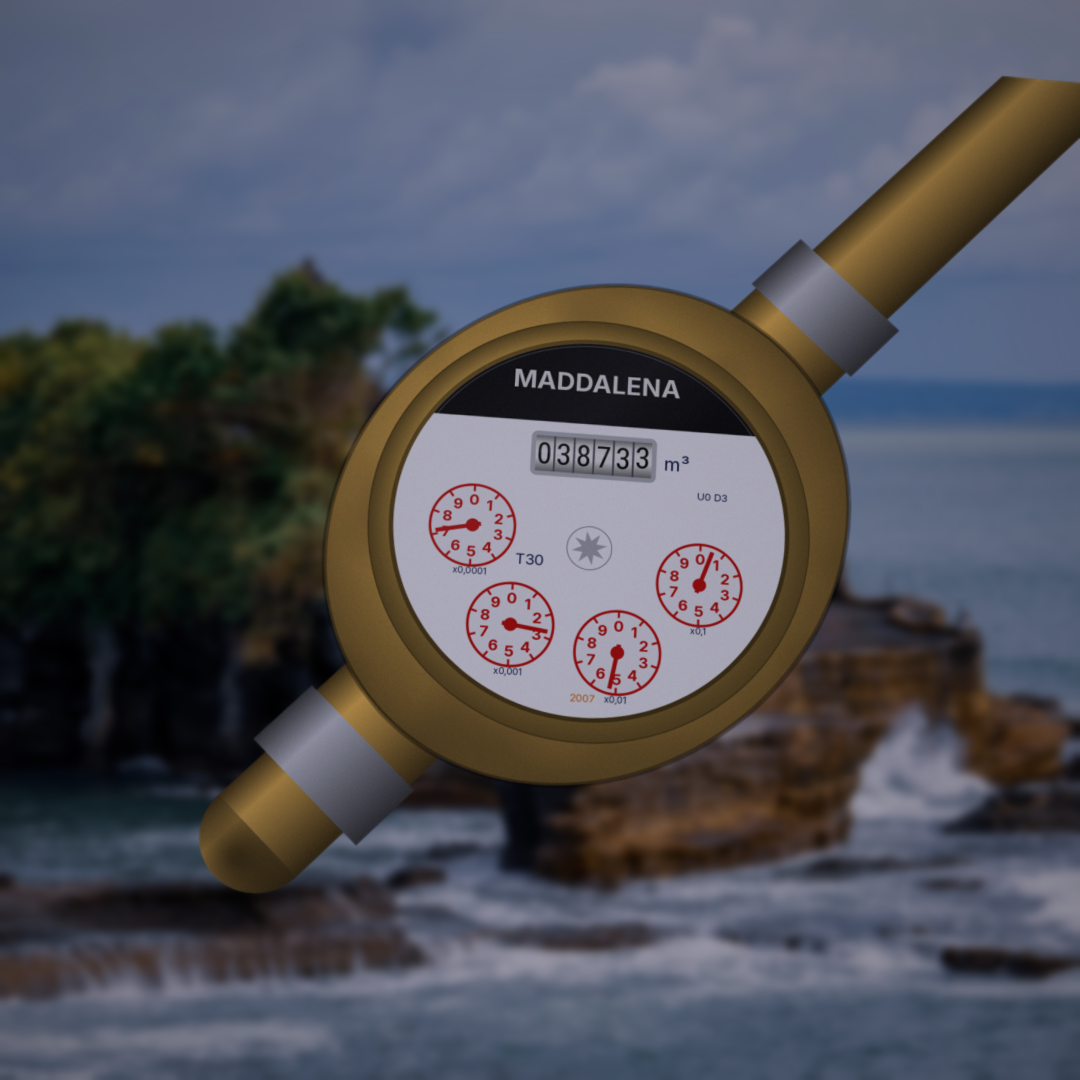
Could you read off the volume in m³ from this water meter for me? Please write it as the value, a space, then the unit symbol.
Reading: 38733.0527 m³
